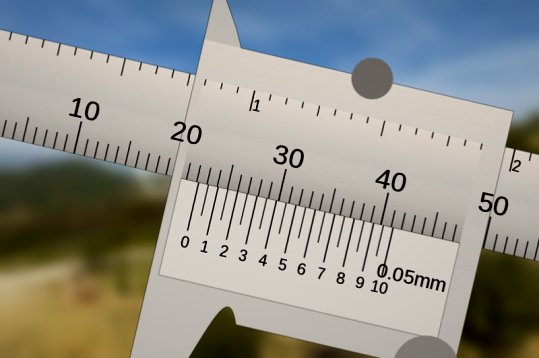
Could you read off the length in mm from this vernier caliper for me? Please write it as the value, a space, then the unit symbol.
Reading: 22.2 mm
